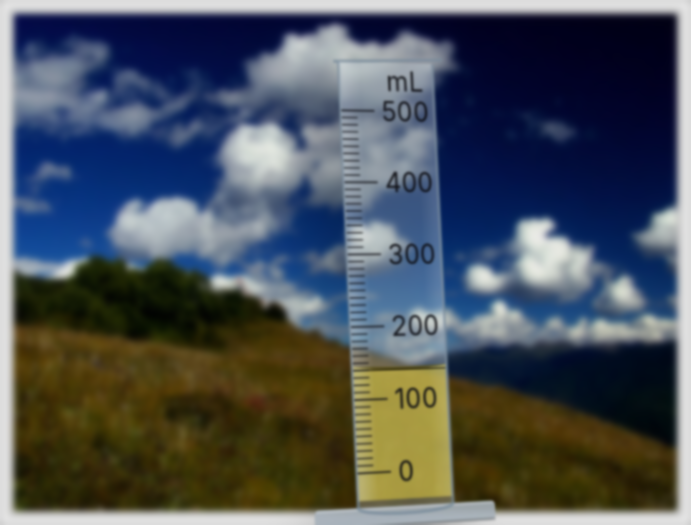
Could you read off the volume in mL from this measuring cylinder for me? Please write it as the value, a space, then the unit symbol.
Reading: 140 mL
